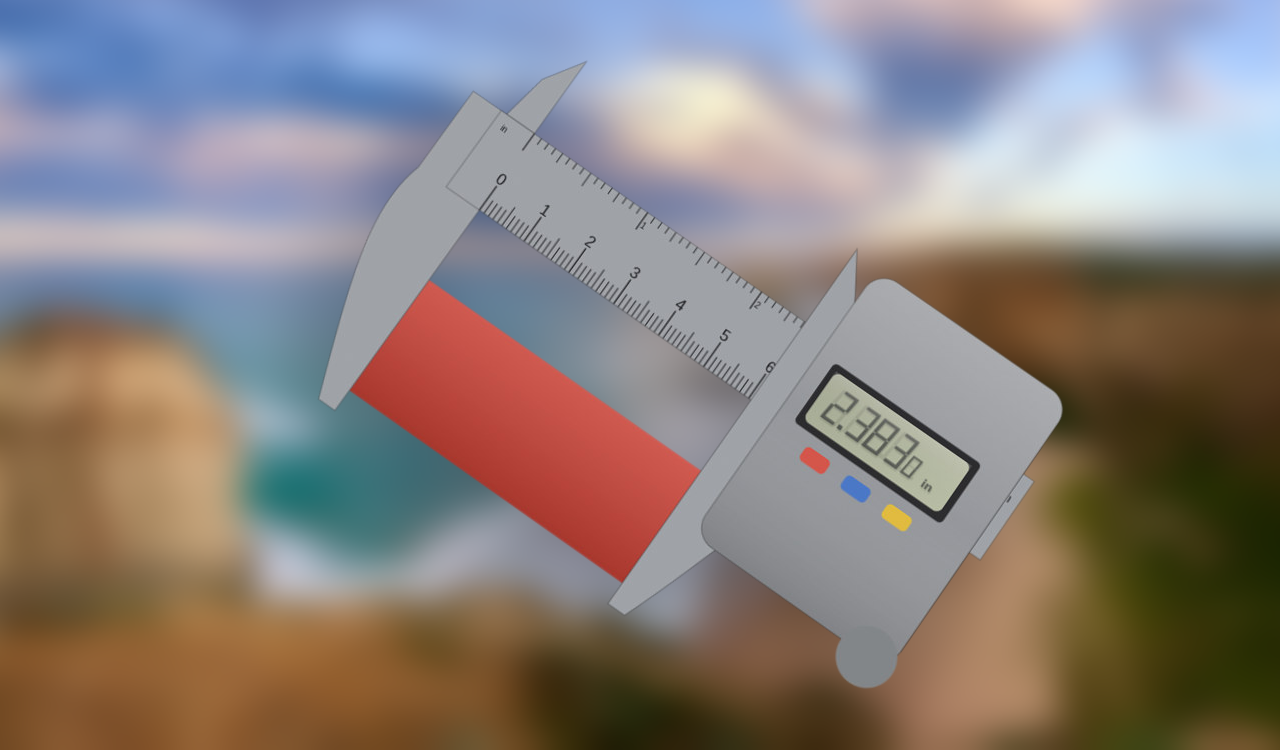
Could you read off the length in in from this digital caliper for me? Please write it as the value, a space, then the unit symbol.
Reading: 2.3830 in
